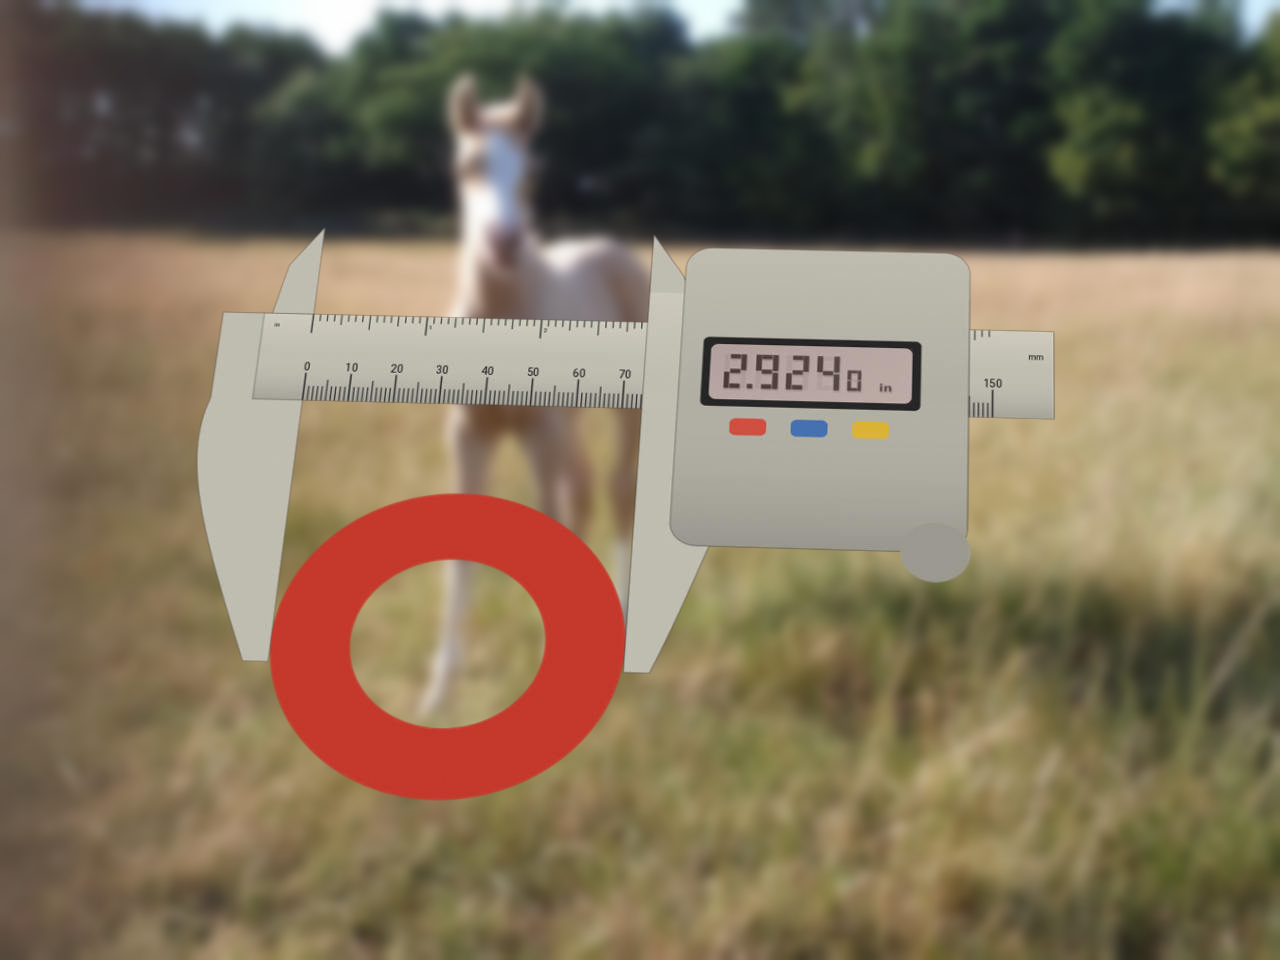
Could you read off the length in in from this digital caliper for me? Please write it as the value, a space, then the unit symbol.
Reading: 2.9240 in
